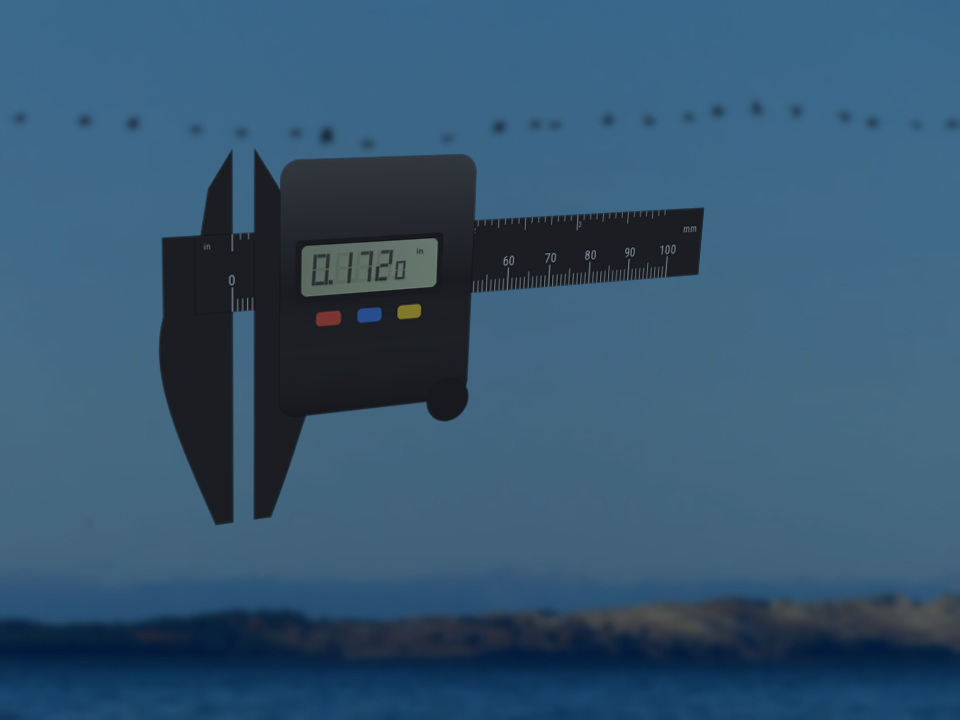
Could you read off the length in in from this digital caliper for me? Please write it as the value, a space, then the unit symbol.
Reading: 0.1720 in
